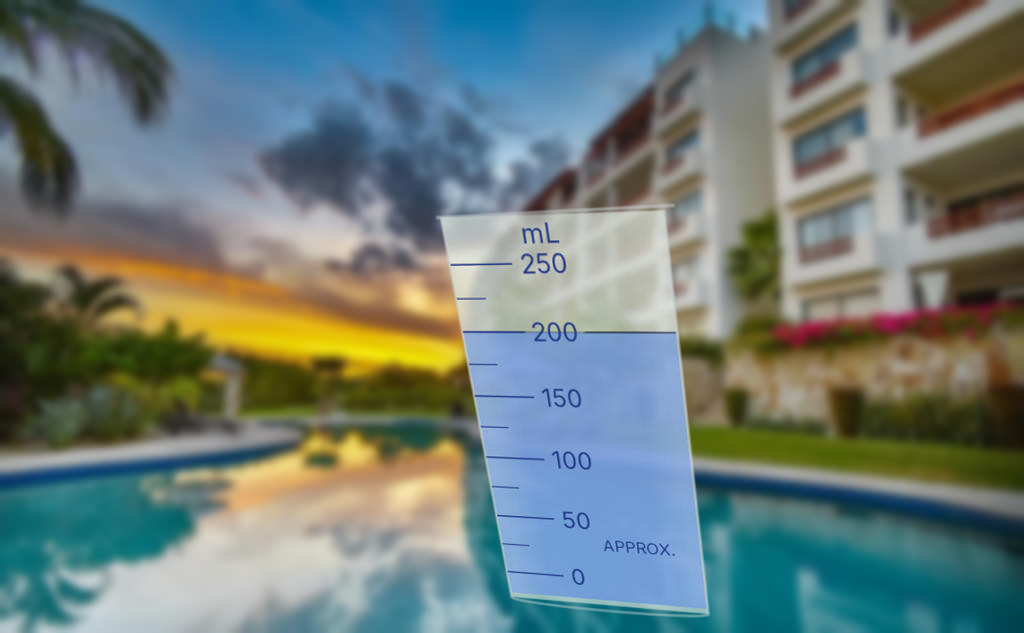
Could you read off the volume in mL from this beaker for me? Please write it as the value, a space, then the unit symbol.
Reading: 200 mL
